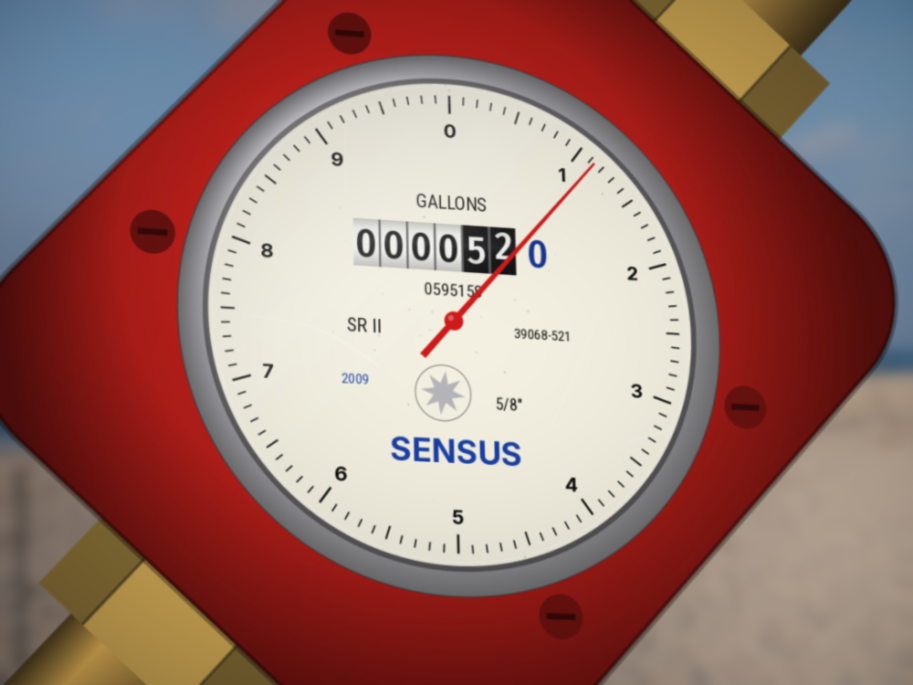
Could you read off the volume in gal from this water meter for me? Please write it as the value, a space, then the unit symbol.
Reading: 521.1 gal
